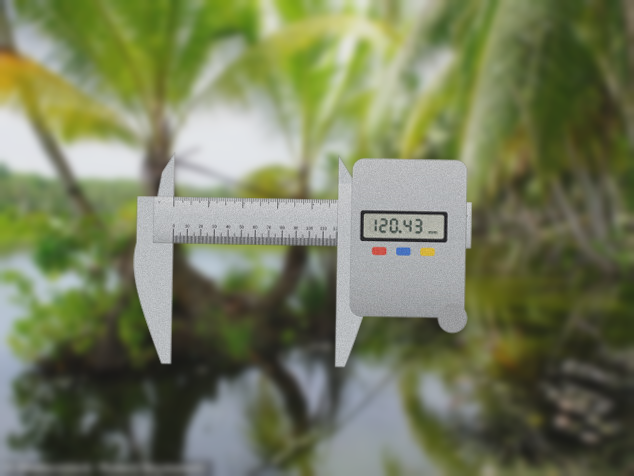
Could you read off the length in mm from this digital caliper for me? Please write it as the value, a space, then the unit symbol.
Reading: 120.43 mm
